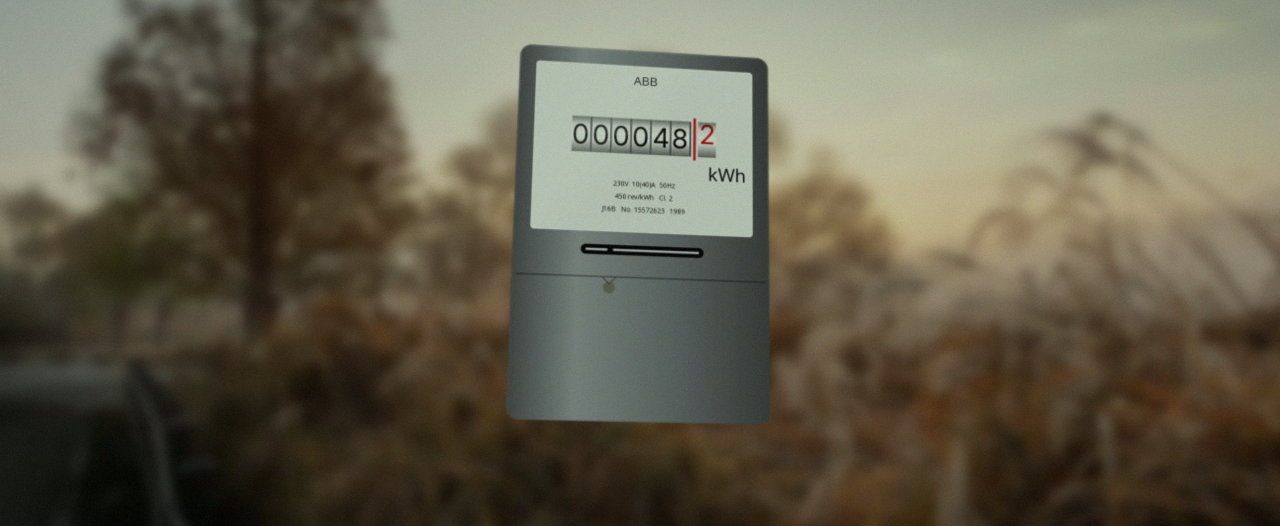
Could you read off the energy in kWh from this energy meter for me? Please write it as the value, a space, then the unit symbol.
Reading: 48.2 kWh
